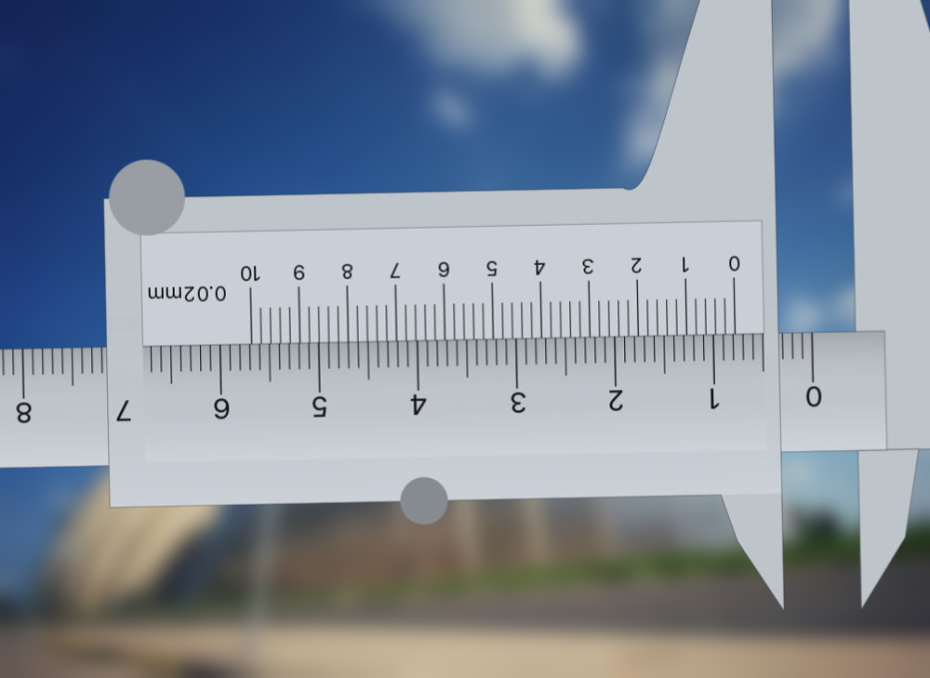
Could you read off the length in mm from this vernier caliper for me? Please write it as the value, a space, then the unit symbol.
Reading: 7.8 mm
